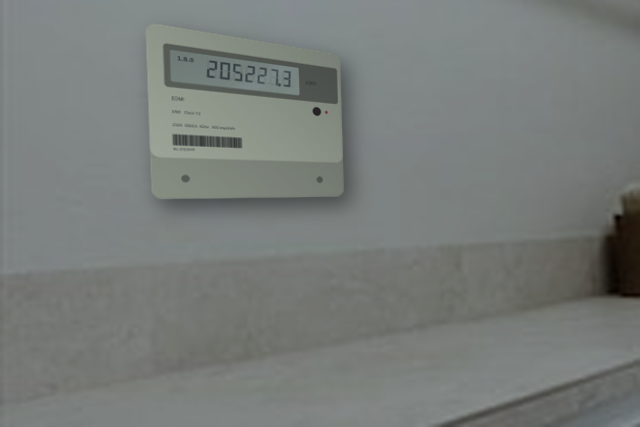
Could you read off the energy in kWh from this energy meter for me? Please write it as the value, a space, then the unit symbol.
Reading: 205227.3 kWh
